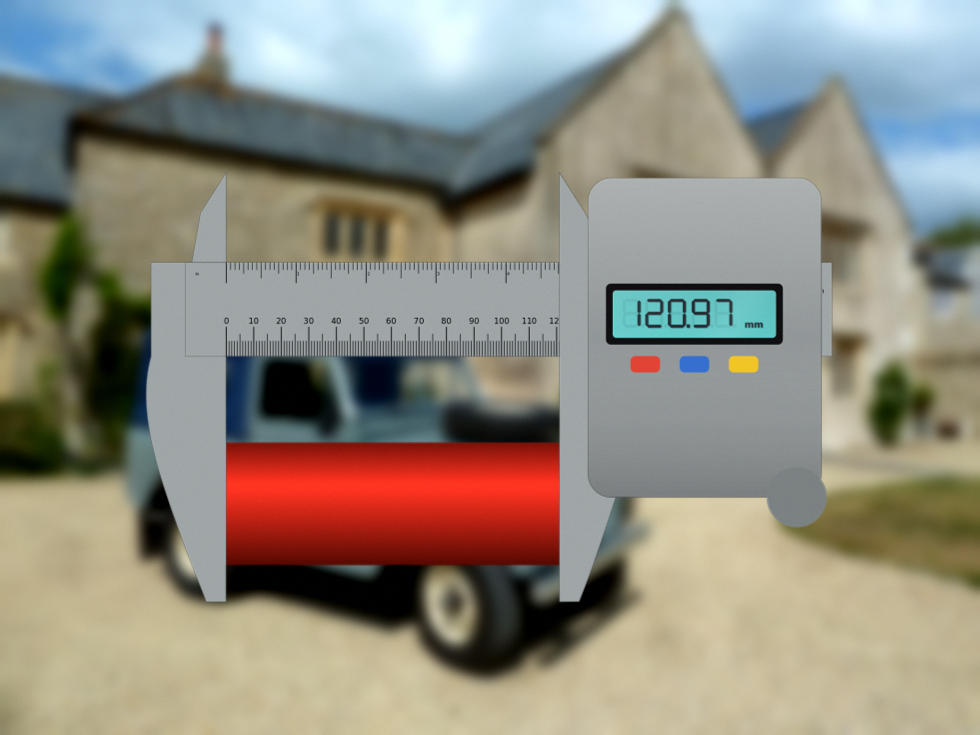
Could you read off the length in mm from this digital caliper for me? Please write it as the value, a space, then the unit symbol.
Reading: 120.97 mm
